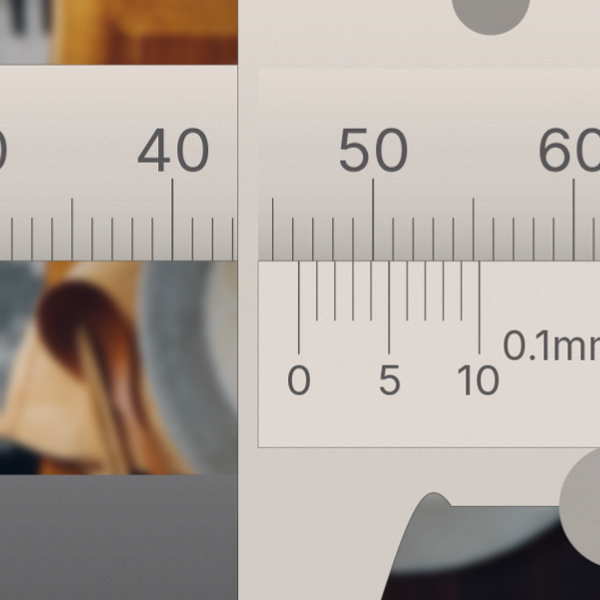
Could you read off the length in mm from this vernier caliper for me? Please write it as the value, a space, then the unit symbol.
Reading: 46.3 mm
